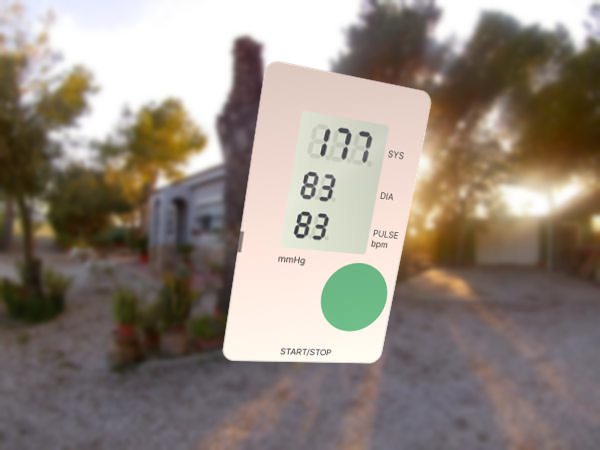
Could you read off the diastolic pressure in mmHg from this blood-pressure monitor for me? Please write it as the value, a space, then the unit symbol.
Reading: 83 mmHg
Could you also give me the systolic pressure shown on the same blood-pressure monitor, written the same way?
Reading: 177 mmHg
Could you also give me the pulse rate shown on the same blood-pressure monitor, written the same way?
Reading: 83 bpm
